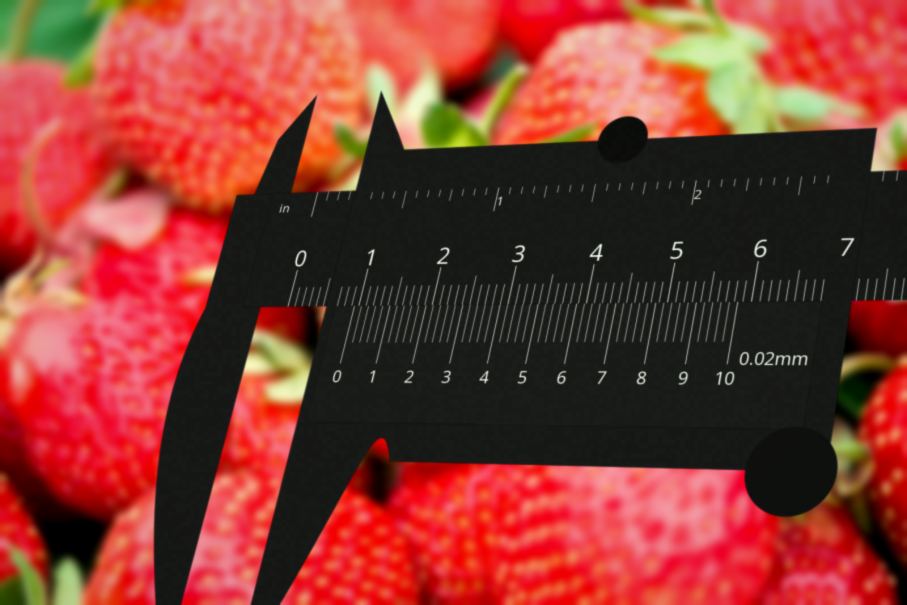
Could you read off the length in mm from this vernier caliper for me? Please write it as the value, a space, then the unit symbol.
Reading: 9.4 mm
